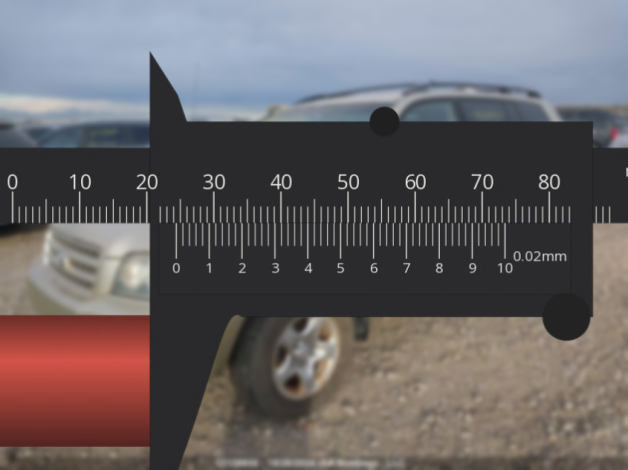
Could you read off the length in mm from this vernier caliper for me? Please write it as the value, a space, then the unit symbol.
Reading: 24.4 mm
